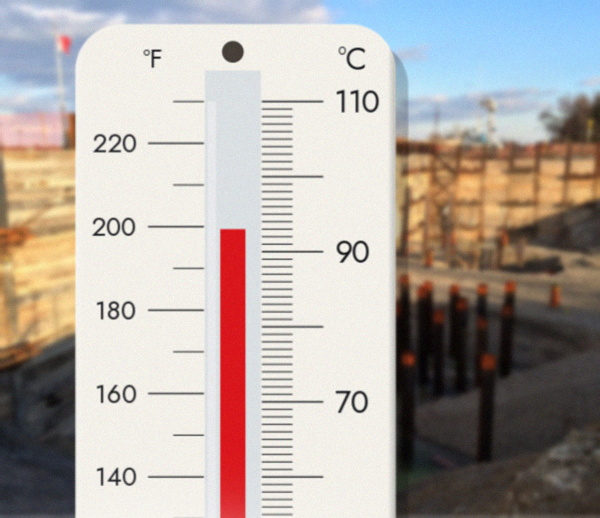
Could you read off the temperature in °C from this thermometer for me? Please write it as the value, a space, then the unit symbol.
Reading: 93 °C
